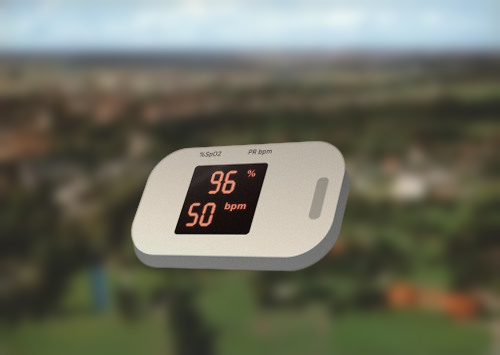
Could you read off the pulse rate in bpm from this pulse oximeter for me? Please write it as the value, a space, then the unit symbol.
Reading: 50 bpm
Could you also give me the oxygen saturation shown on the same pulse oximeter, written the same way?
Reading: 96 %
